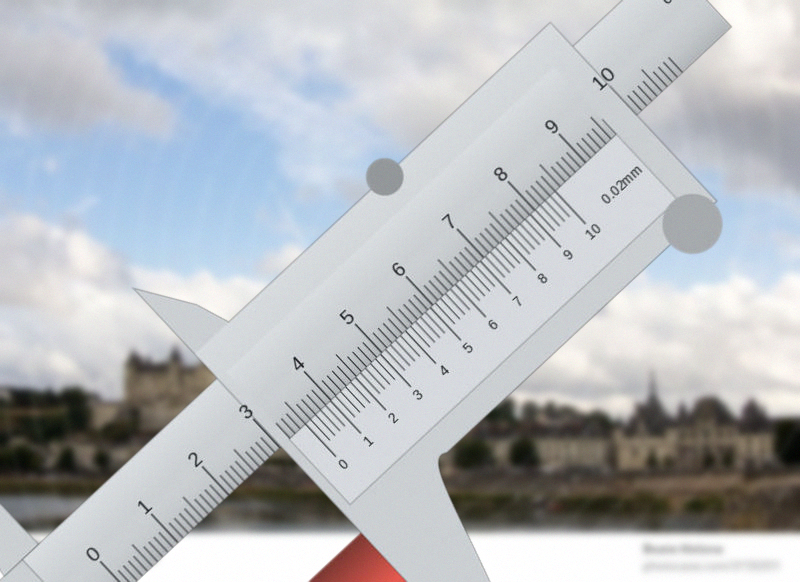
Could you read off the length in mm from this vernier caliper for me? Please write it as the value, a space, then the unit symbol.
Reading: 35.0 mm
